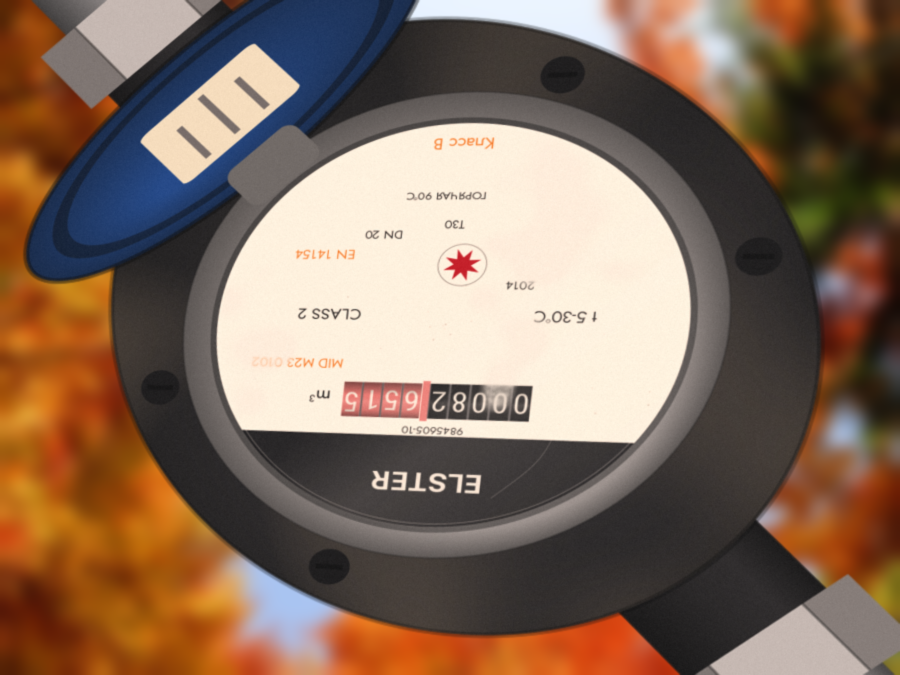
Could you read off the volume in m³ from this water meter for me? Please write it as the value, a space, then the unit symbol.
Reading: 82.6515 m³
